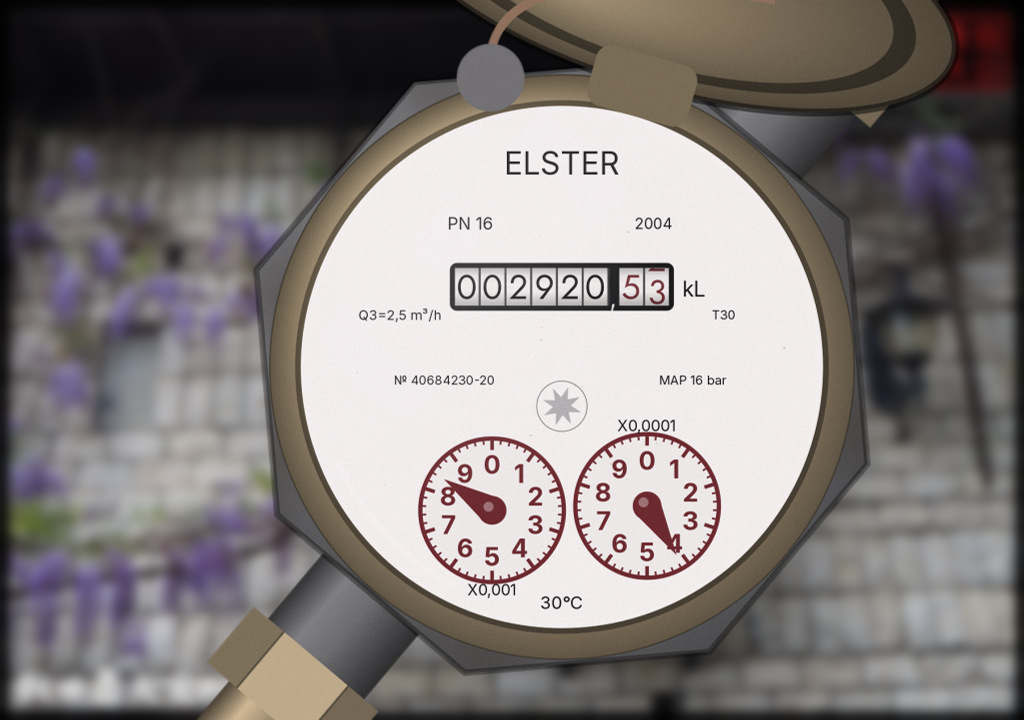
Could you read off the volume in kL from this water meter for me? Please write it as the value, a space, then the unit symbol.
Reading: 2920.5284 kL
